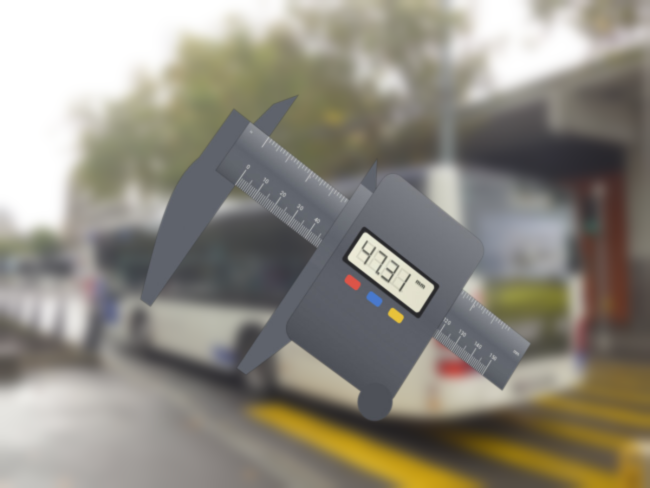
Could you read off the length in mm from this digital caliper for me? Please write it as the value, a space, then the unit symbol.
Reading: 47.31 mm
